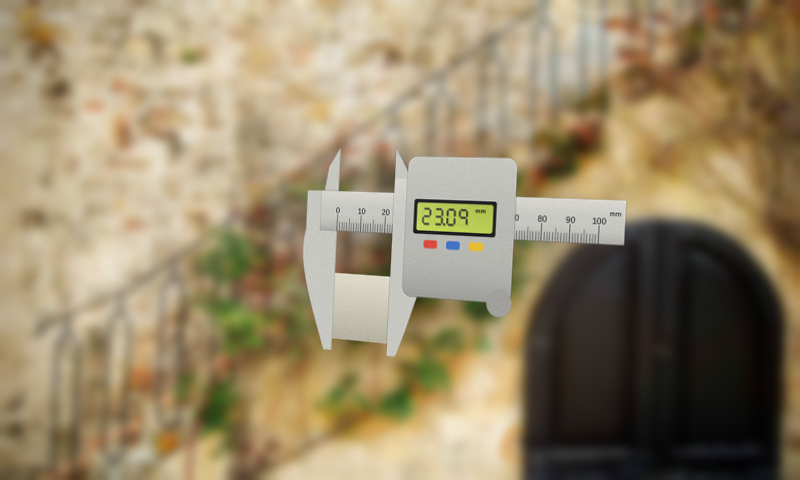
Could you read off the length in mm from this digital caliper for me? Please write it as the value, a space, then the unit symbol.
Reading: 23.09 mm
